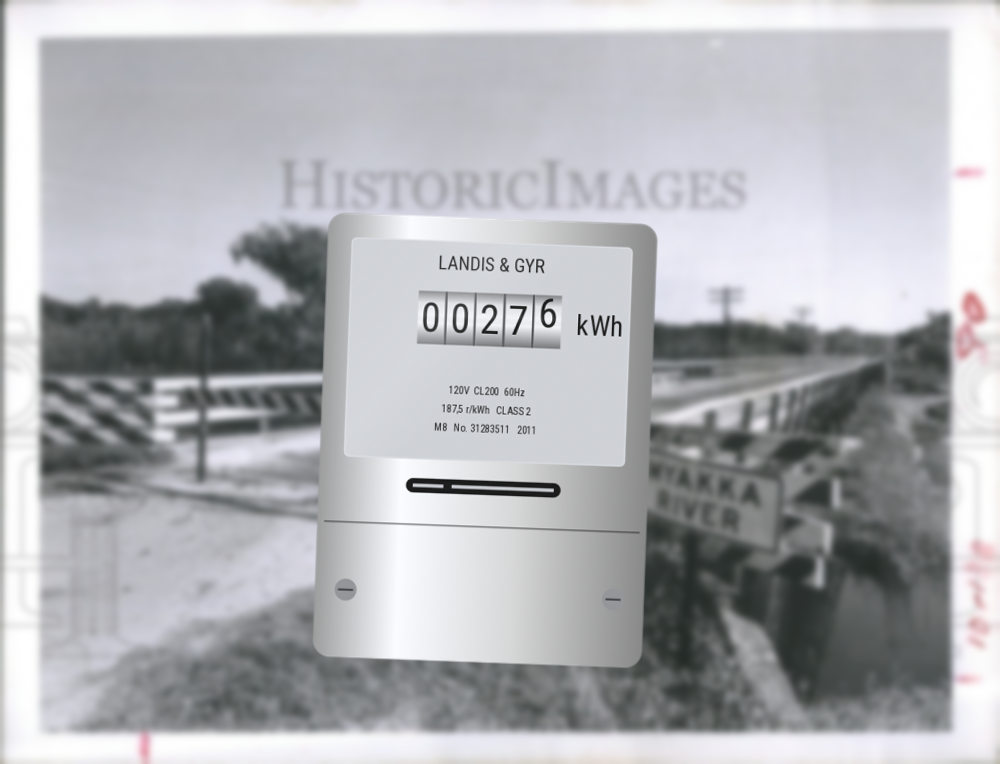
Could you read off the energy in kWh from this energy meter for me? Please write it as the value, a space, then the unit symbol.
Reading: 276 kWh
